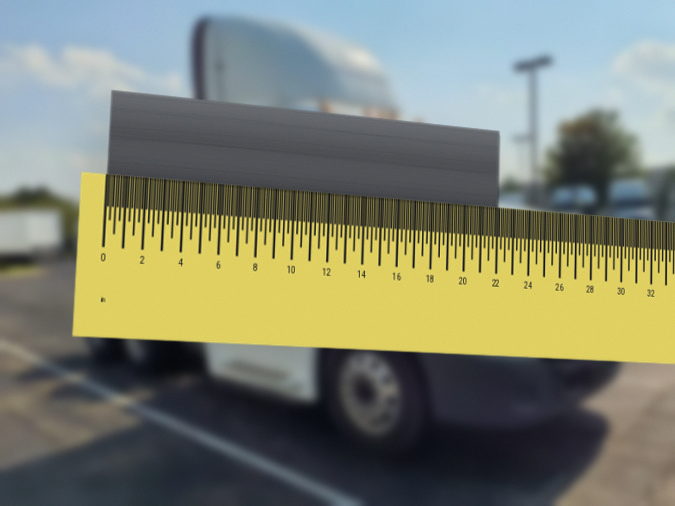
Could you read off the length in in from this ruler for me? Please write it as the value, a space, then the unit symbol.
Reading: 22 in
